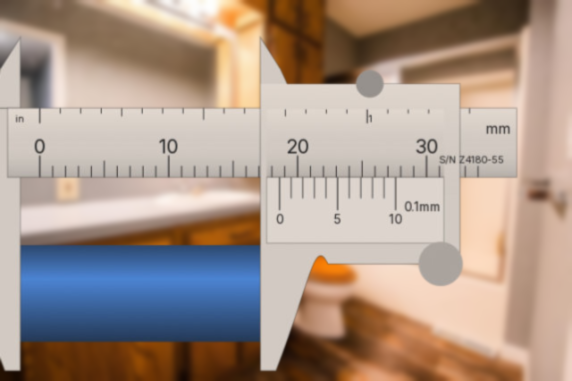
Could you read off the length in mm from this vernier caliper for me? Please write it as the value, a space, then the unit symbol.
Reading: 18.6 mm
